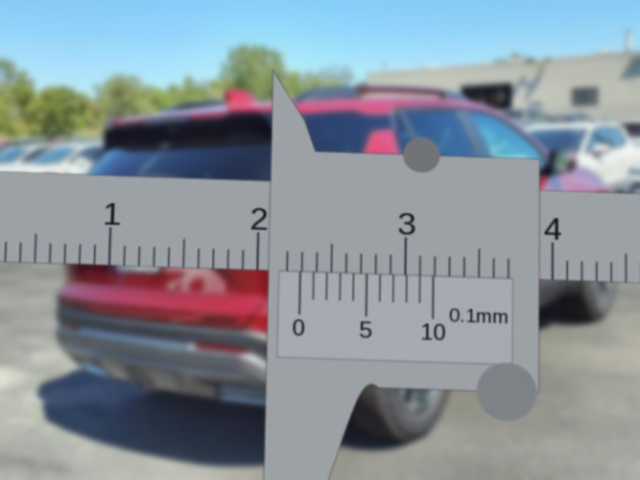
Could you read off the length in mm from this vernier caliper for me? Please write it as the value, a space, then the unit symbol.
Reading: 22.9 mm
